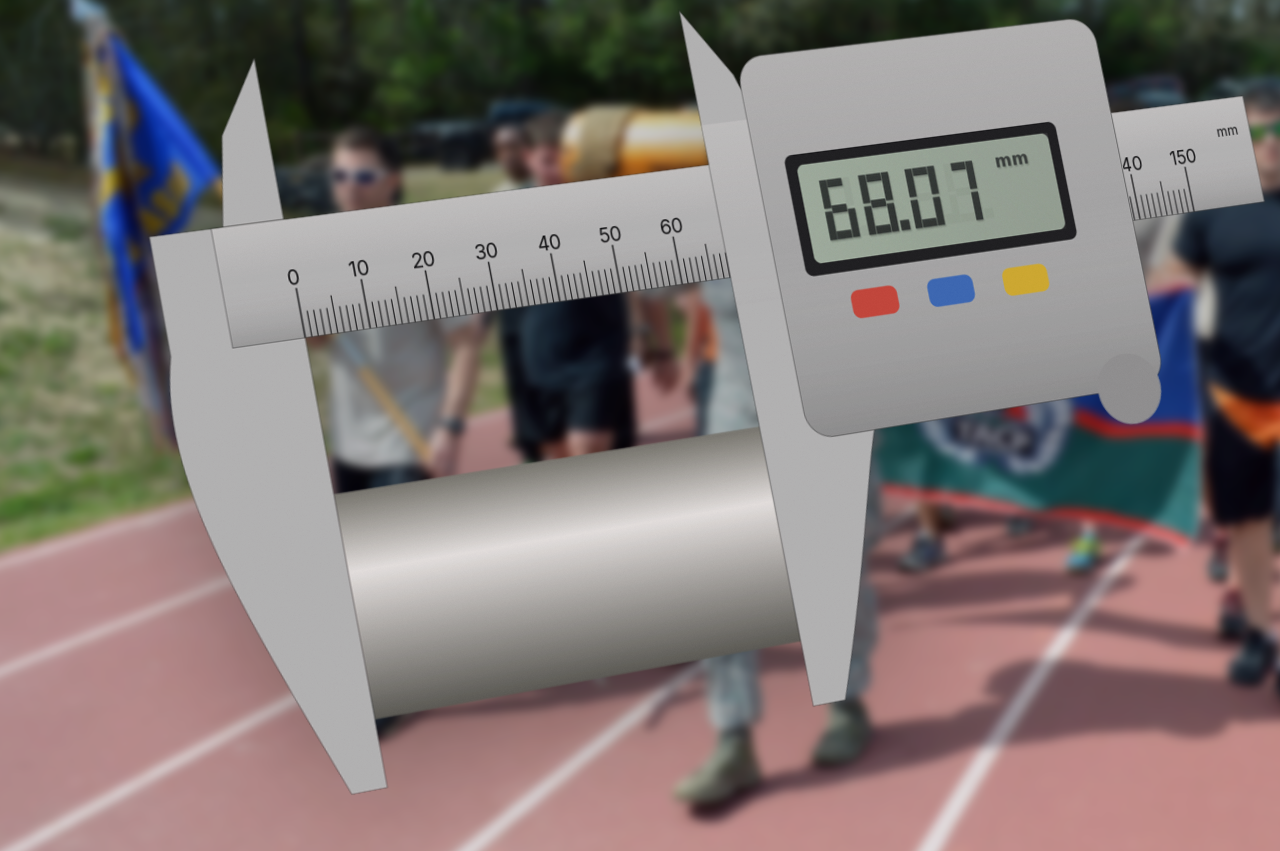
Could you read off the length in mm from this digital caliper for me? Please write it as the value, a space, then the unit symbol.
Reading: 68.07 mm
